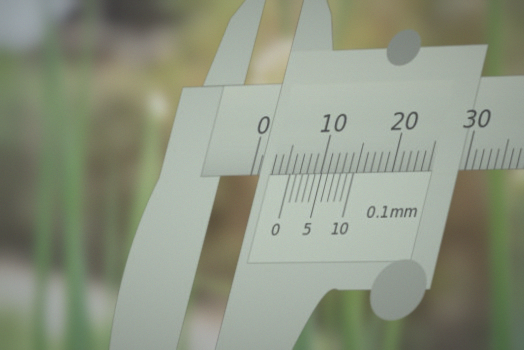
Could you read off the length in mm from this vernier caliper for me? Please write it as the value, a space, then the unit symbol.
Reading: 5.6 mm
